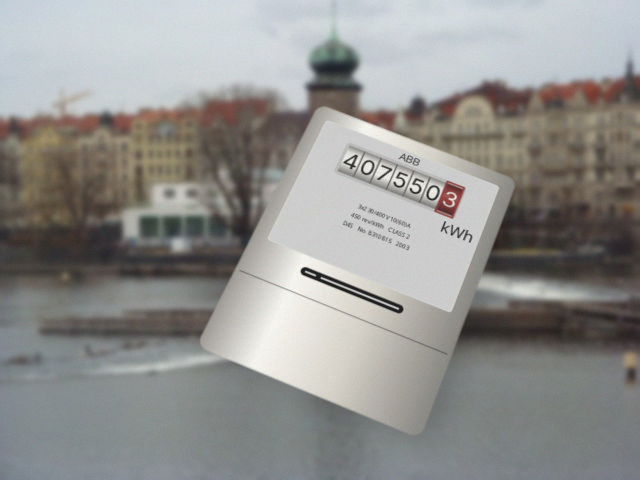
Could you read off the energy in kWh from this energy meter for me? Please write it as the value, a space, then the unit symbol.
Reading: 407550.3 kWh
